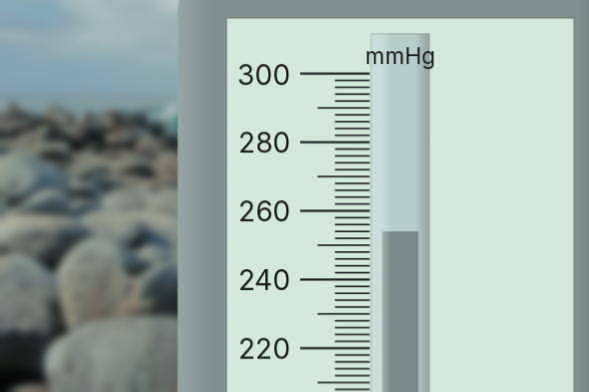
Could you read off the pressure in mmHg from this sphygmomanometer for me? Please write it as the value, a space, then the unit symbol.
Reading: 254 mmHg
